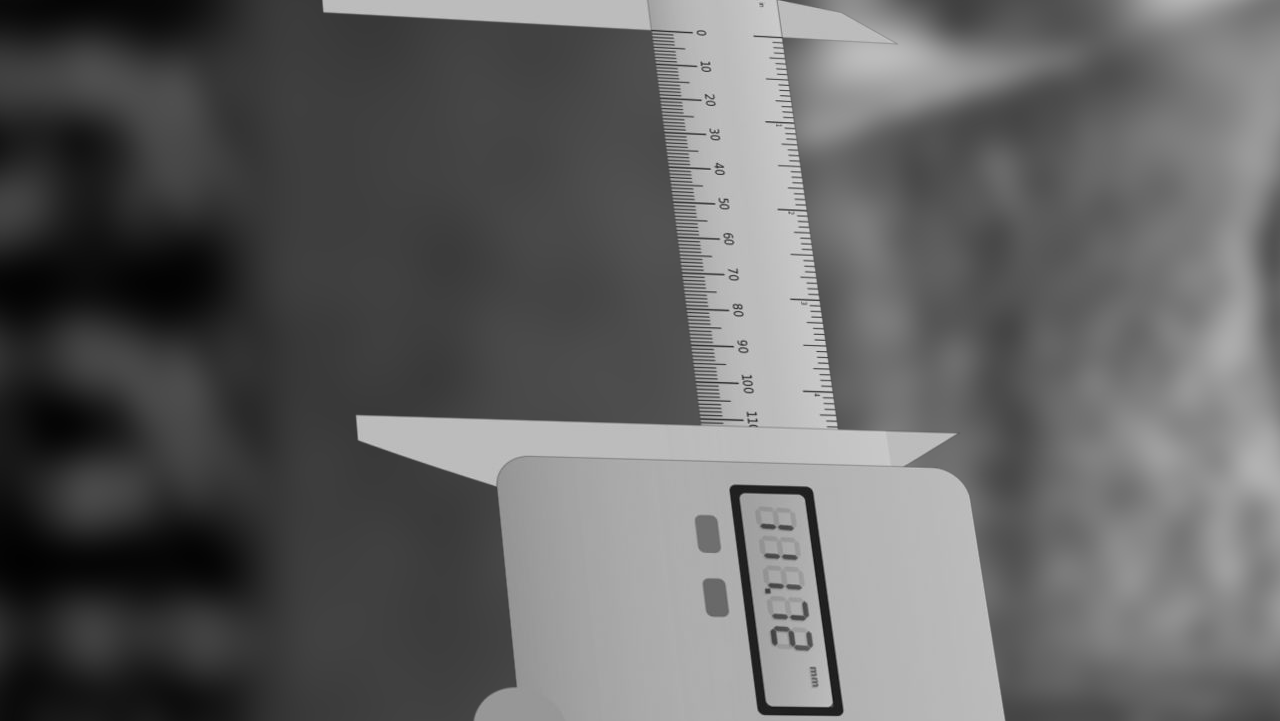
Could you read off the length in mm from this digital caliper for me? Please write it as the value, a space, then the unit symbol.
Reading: 111.72 mm
